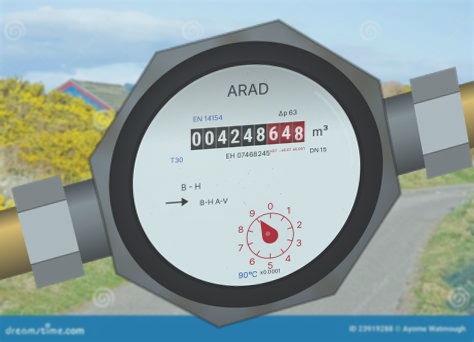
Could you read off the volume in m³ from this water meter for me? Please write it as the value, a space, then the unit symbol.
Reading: 4248.6479 m³
